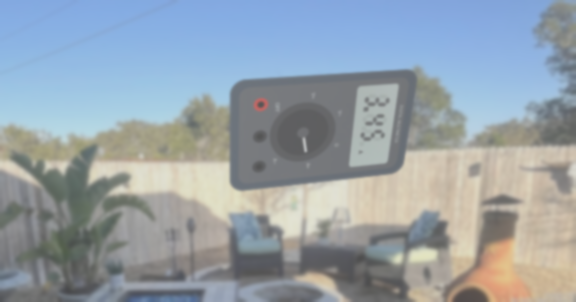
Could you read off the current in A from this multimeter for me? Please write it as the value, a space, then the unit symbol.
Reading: 3.45 A
